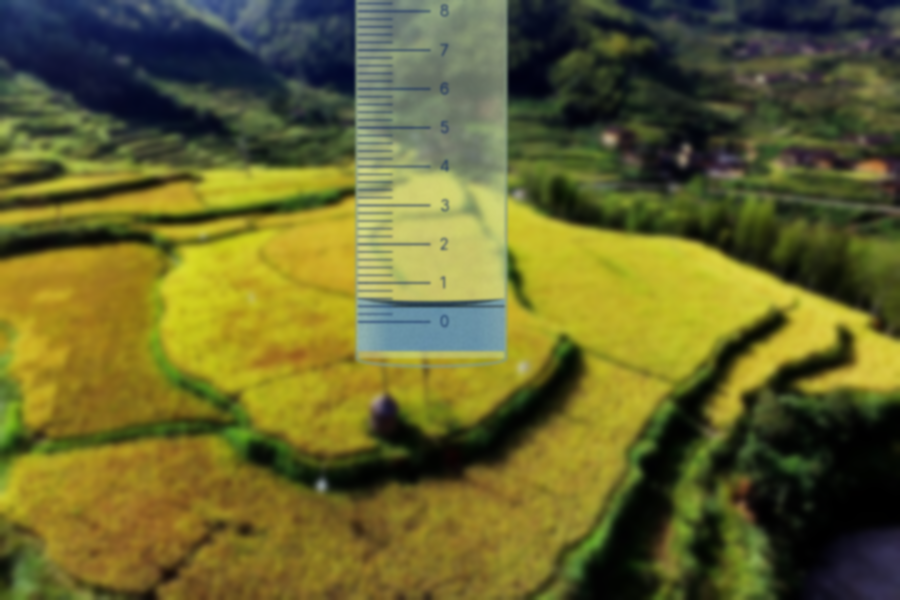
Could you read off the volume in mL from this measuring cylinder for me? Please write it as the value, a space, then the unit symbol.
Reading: 0.4 mL
